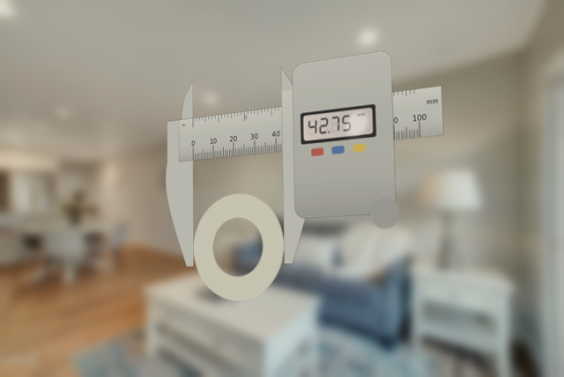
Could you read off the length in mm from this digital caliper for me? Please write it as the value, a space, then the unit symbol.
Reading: 42.75 mm
